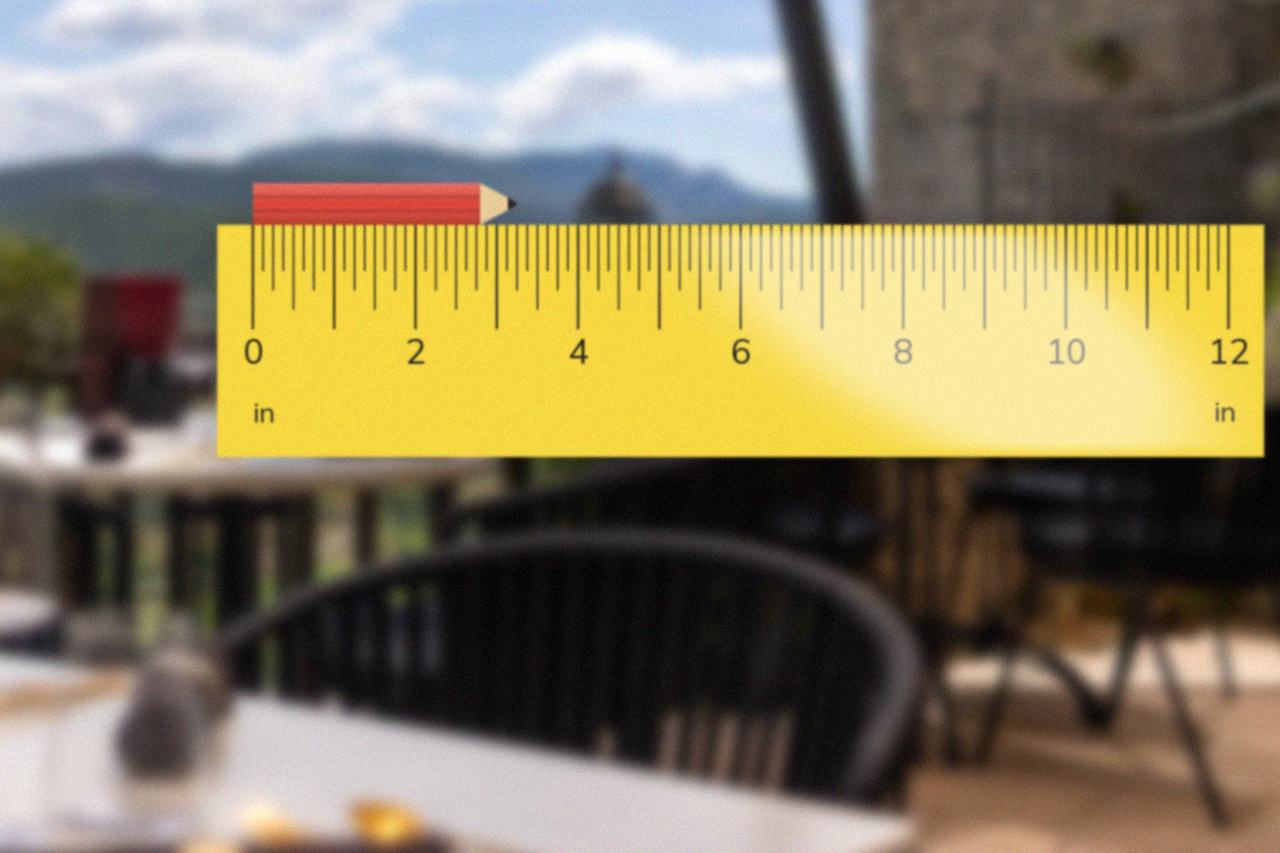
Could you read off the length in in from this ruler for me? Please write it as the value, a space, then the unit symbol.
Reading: 3.25 in
